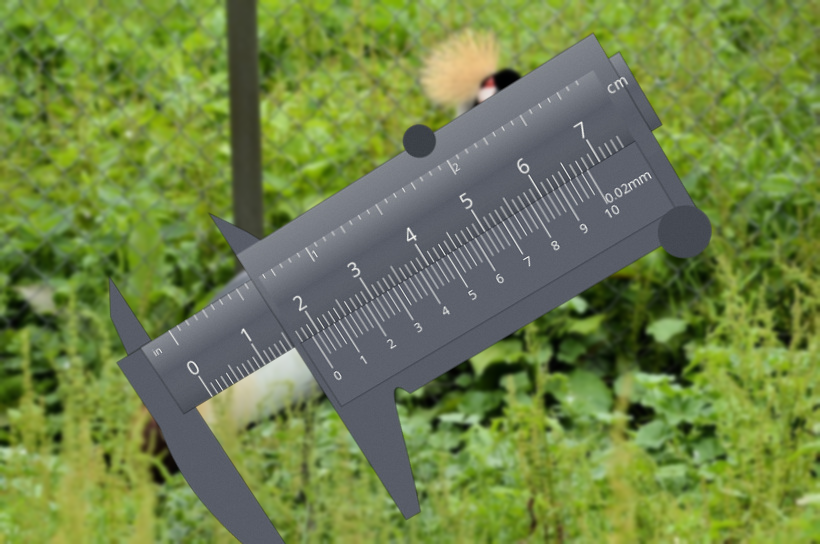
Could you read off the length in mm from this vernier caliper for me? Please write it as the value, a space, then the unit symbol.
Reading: 18.8 mm
